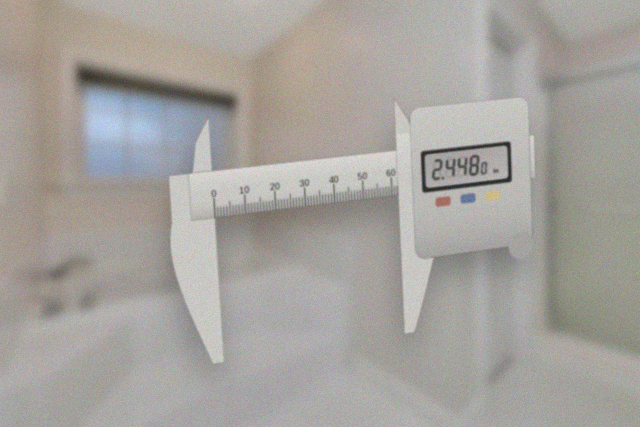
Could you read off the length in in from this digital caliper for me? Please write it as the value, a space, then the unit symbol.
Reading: 2.4480 in
